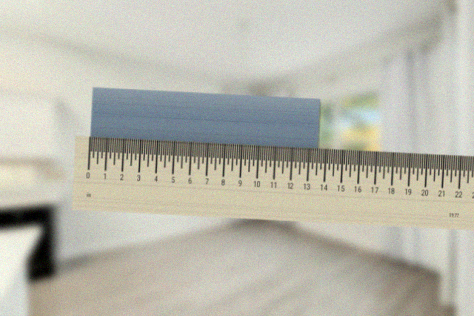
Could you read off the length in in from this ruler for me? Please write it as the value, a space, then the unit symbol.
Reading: 13.5 in
